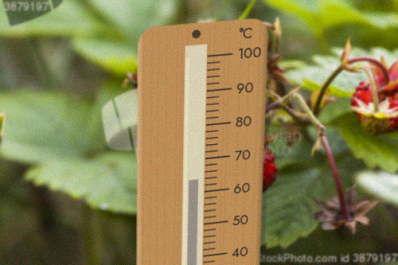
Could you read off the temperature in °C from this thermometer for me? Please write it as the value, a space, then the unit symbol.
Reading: 64 °C
